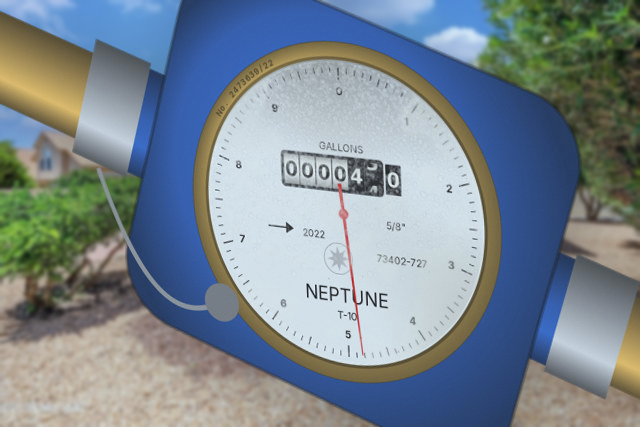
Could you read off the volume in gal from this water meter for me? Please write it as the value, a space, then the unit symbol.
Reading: 434.8 gal
